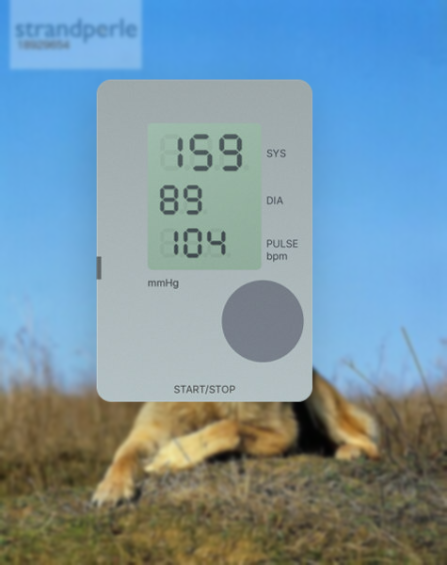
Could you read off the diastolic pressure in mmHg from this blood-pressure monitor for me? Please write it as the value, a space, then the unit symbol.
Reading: 89 mmHg
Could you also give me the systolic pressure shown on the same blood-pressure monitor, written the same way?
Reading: 159 mmHg
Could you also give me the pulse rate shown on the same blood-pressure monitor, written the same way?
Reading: 104 bpm
